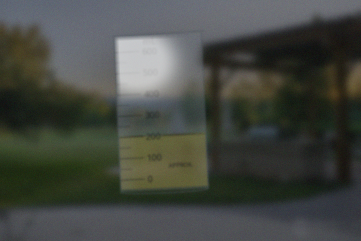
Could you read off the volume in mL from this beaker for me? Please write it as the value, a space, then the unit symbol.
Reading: 200 mL
